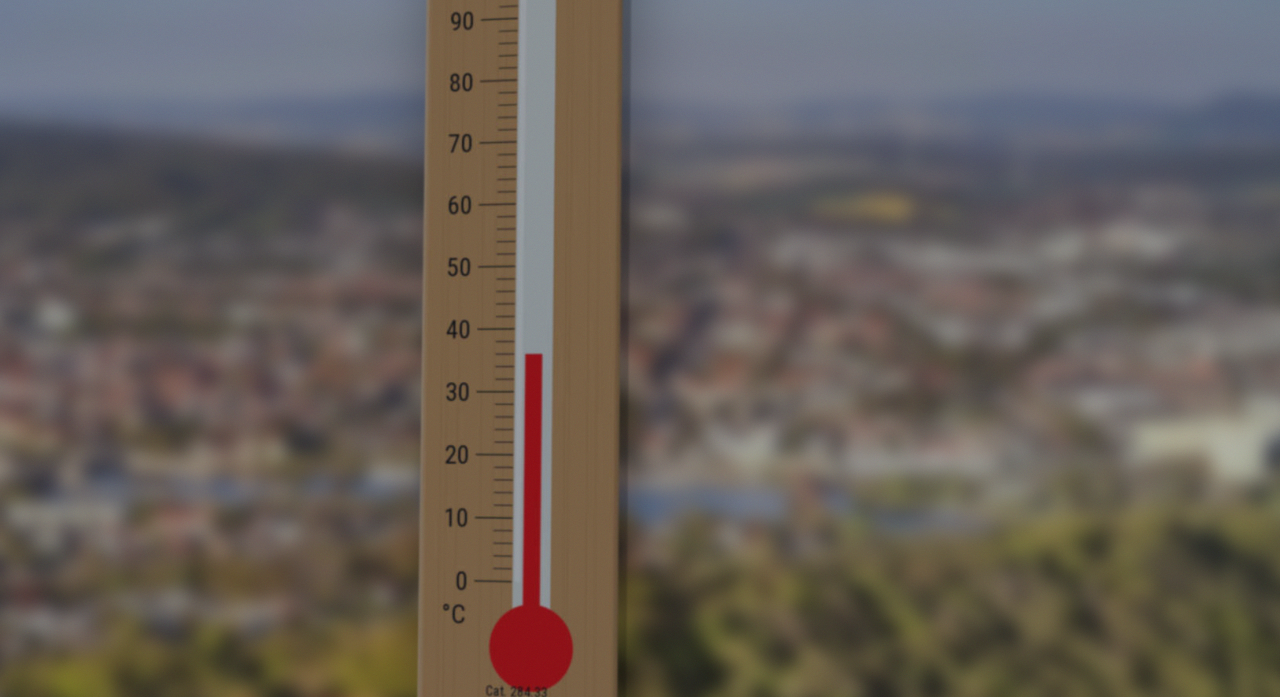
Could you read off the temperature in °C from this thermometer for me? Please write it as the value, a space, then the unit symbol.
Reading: 36 °C
